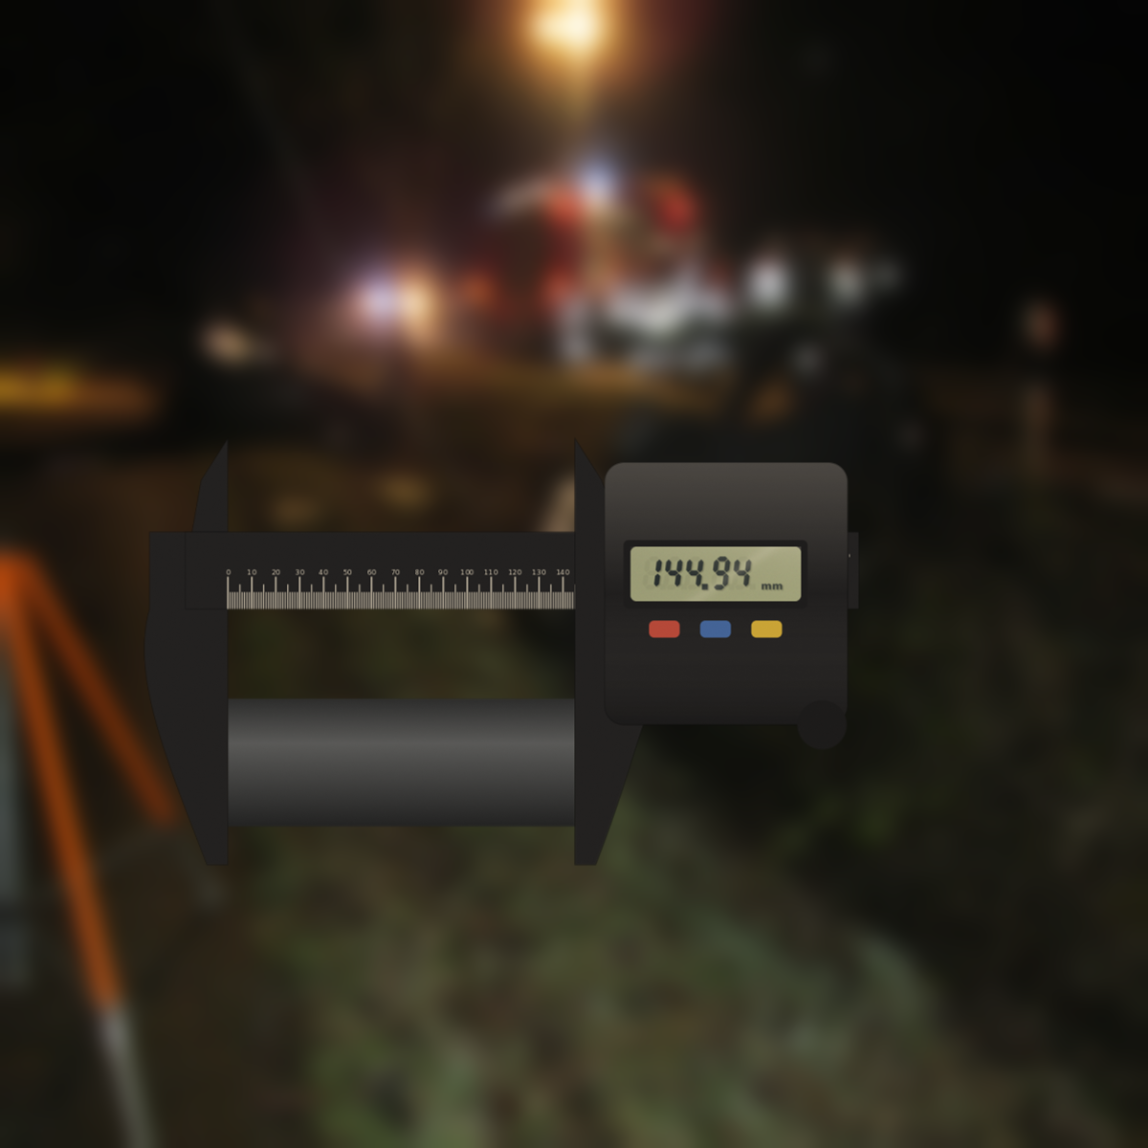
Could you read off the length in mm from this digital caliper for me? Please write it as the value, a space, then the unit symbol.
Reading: 144.94 mm
